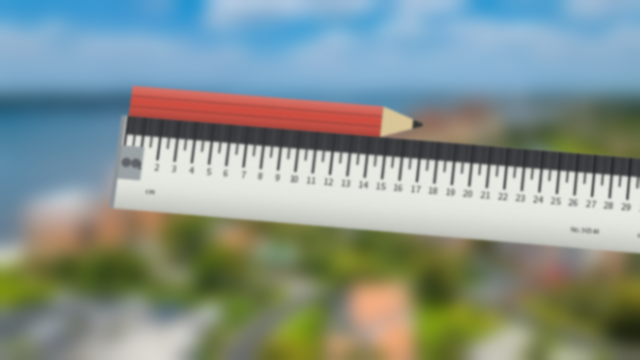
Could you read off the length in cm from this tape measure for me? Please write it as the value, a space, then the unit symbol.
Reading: 17 cm
